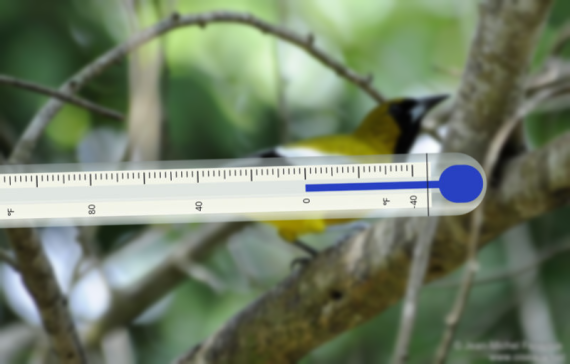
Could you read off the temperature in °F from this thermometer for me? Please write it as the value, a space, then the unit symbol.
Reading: 0 °F
